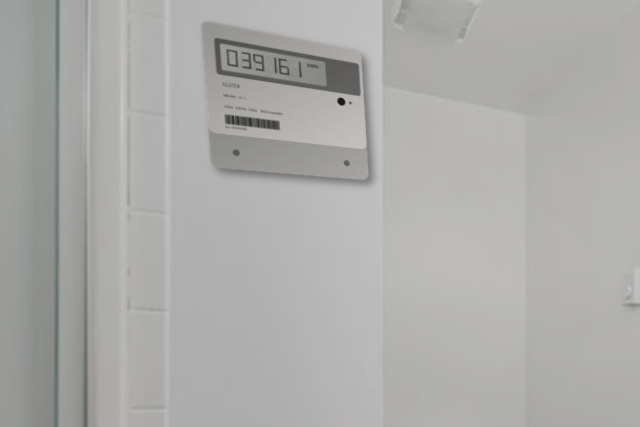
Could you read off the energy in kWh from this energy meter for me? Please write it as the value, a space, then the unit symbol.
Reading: 39161 kWh
